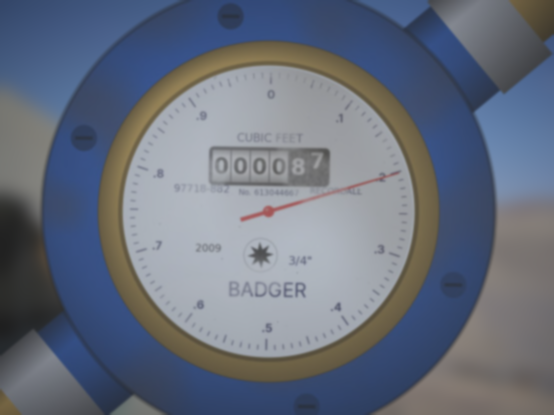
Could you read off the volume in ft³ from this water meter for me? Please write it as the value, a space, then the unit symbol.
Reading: 87.20 ft³
